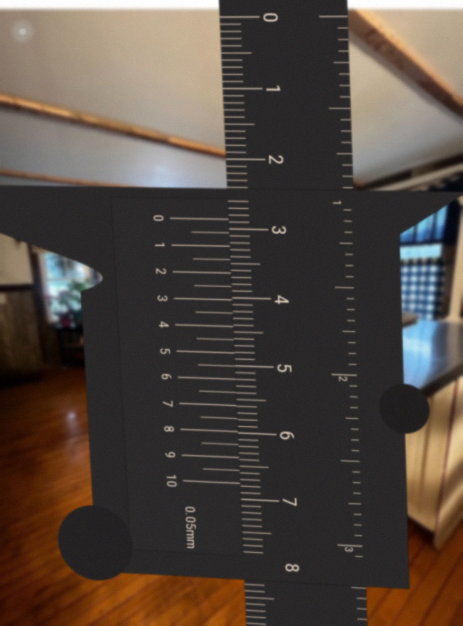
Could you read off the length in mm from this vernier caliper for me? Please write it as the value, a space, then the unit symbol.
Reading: 28.6 mm
